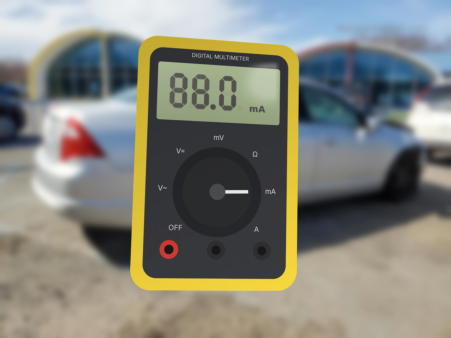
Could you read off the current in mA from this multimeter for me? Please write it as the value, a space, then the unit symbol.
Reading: 88.0 mA
